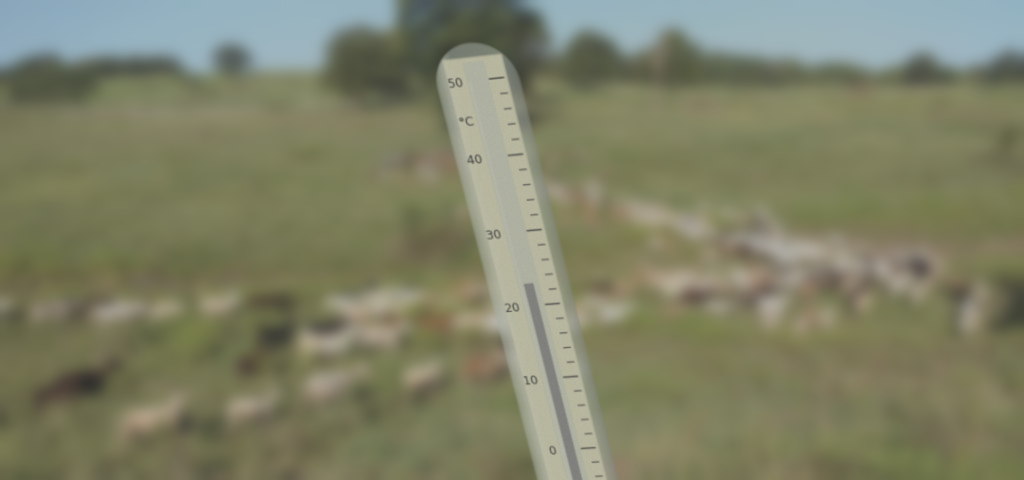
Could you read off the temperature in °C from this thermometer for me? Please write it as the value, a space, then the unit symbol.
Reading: 23 °C
